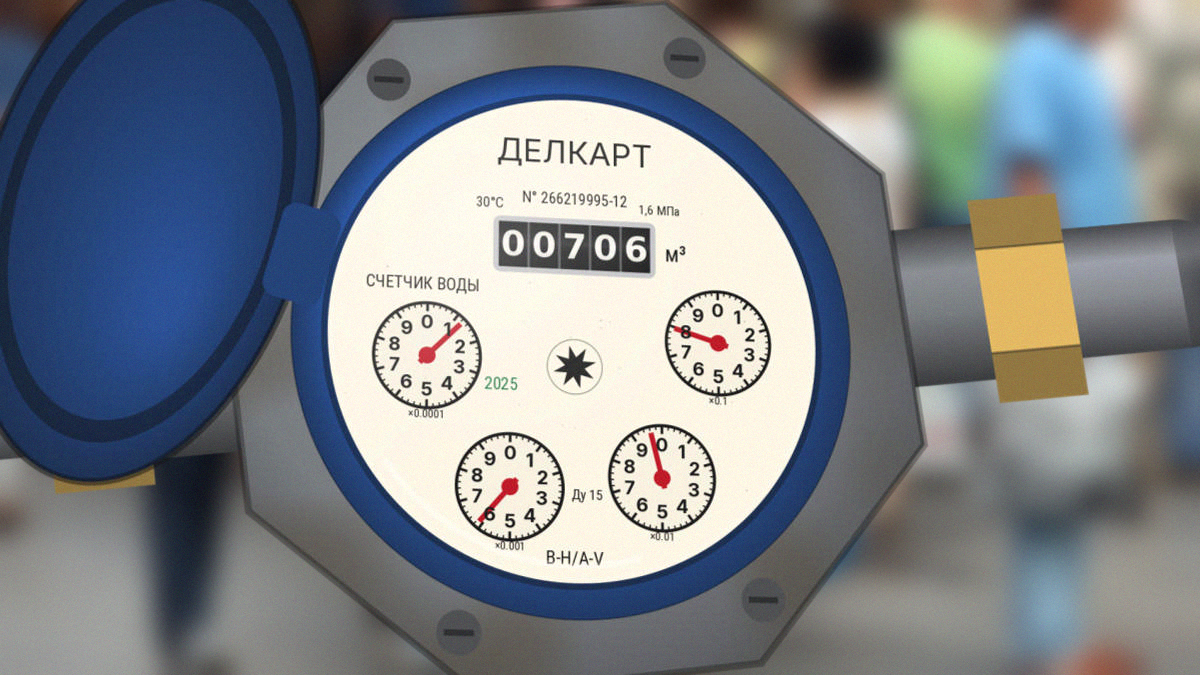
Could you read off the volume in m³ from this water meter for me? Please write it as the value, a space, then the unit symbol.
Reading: 706.7961 m³
